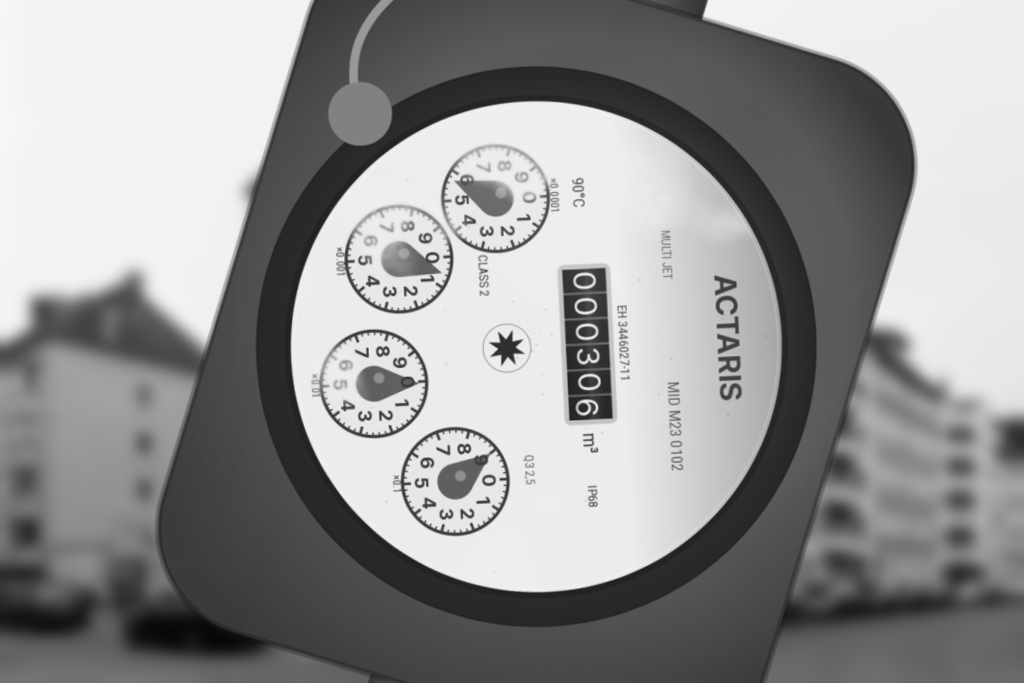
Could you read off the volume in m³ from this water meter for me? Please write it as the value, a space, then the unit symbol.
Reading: 305.9005 m³
